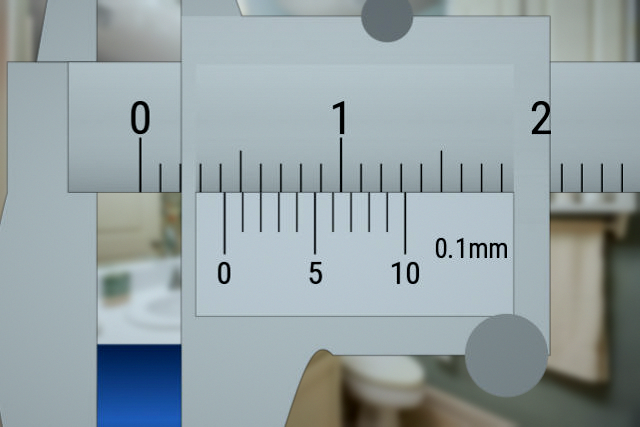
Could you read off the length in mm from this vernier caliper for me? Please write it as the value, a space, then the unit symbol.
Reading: 4.2 mm
